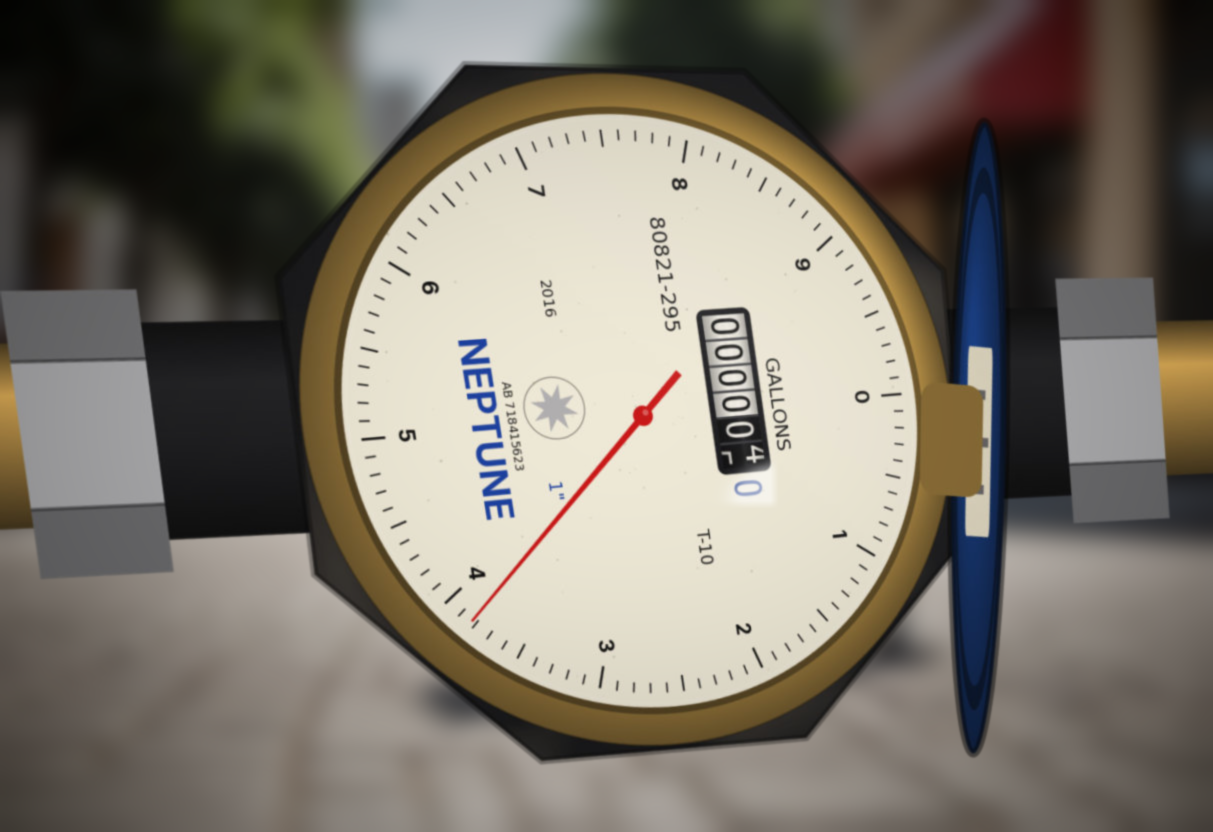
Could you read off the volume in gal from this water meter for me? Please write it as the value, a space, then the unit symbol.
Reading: 43.8 gal
